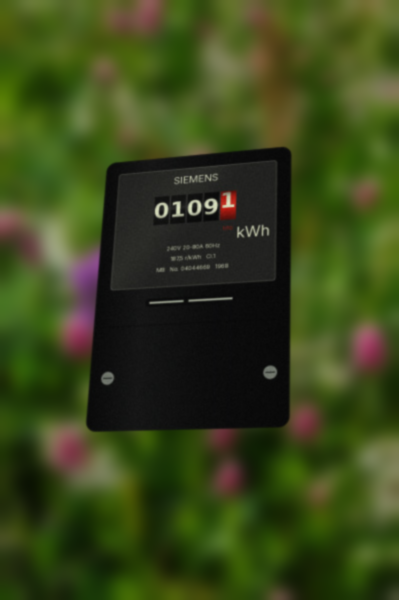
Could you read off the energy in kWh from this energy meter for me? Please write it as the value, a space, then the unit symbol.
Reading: 109.1 kWh
